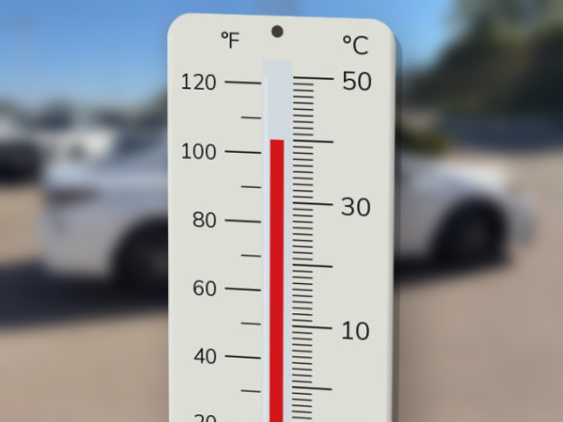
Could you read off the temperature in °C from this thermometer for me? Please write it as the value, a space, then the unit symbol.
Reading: 40 °C
